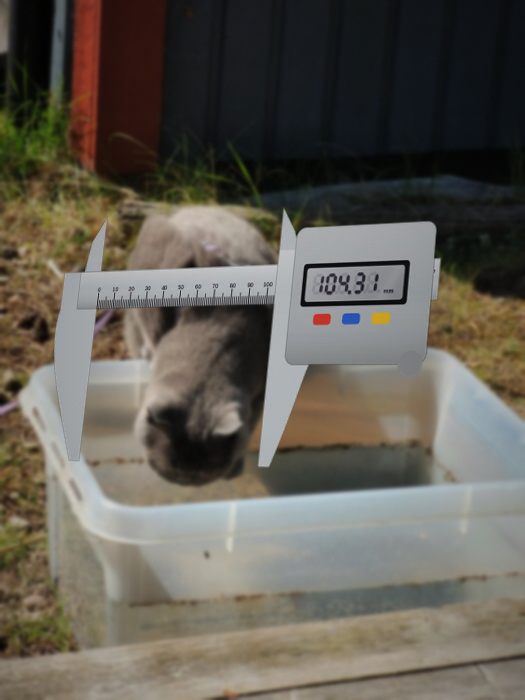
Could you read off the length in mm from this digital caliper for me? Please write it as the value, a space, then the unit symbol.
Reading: 104.31 mm
